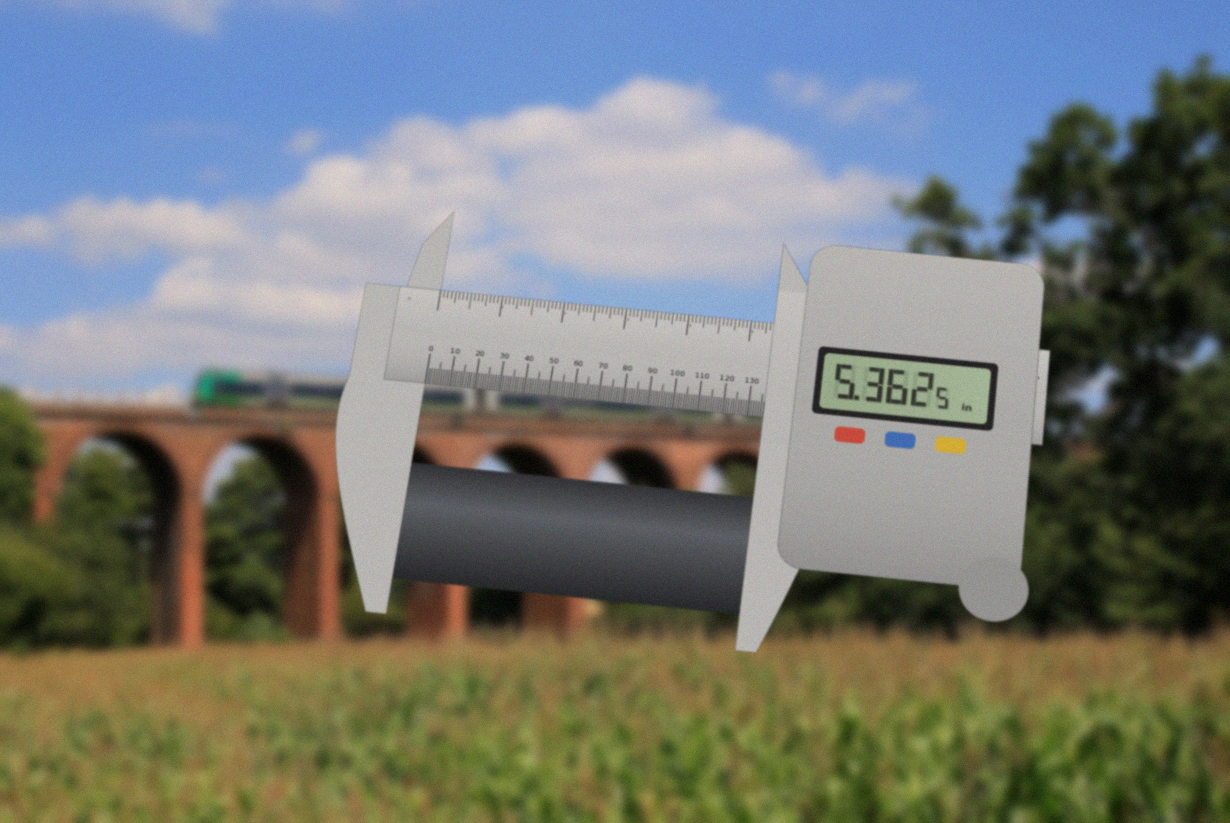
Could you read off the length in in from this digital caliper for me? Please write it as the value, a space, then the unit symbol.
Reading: 5.3625 in
